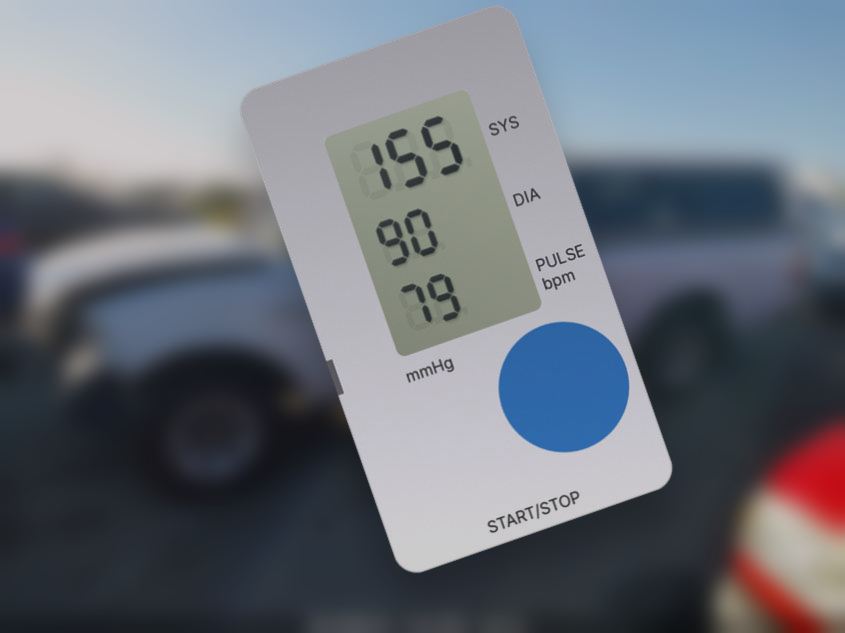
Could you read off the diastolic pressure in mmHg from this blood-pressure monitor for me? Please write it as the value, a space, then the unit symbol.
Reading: 90 mmHg
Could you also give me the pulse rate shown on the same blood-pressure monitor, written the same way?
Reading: 79 bpm
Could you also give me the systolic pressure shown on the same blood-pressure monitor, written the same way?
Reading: 155 mmHg
